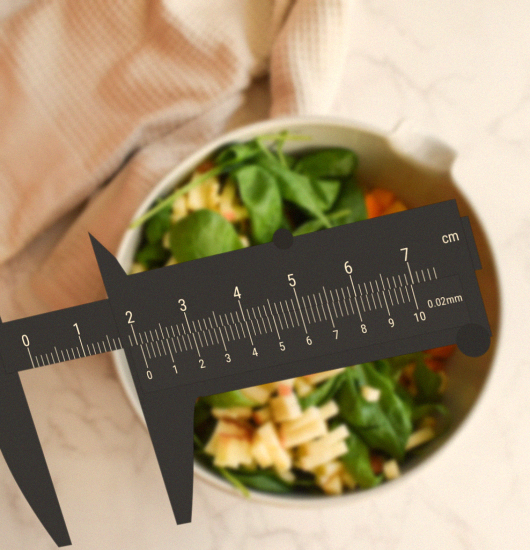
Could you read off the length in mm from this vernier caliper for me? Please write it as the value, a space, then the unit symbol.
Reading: 20.6 mm
